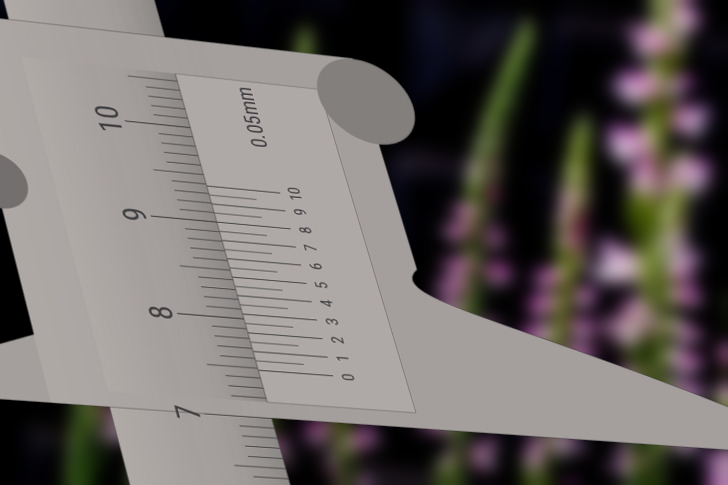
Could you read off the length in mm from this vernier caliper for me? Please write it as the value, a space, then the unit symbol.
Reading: 74.8 mm
